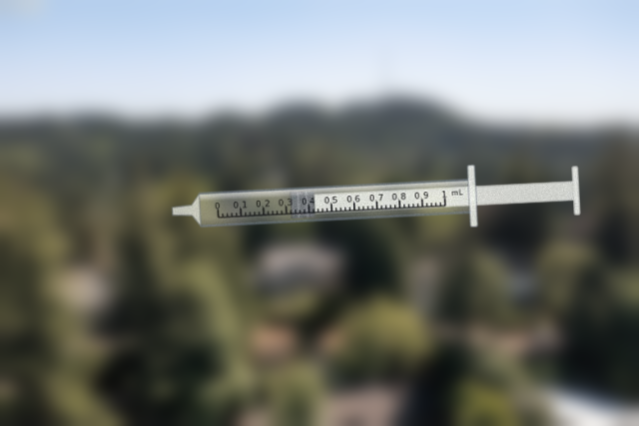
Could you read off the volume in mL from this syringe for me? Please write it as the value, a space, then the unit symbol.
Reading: 0.32 mL
